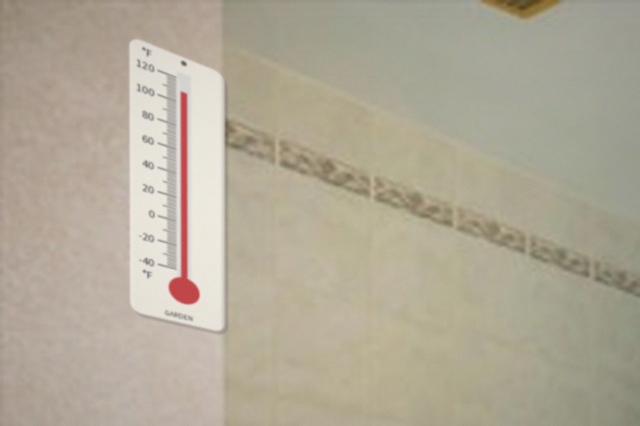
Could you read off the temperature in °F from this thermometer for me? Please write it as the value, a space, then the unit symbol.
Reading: 110 °F
